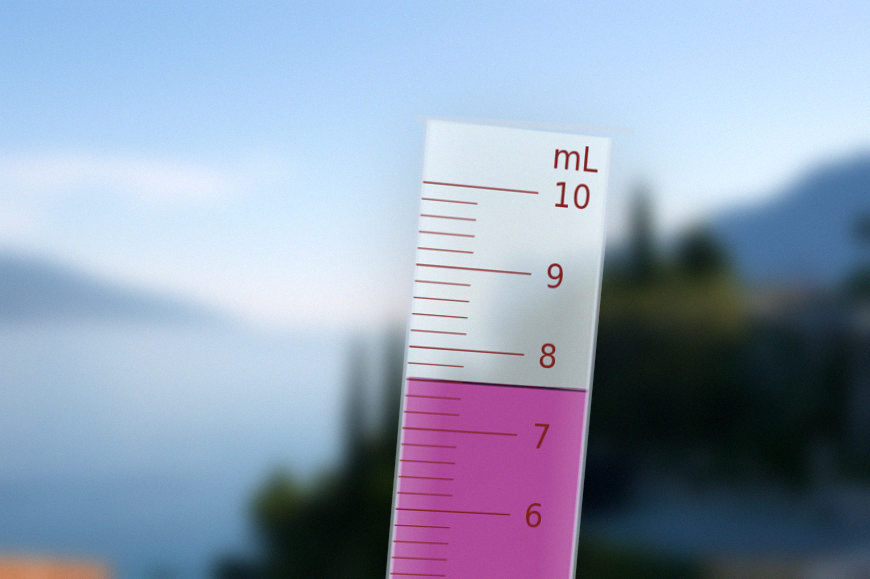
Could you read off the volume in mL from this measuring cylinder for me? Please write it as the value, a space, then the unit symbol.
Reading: 7.6 mL
